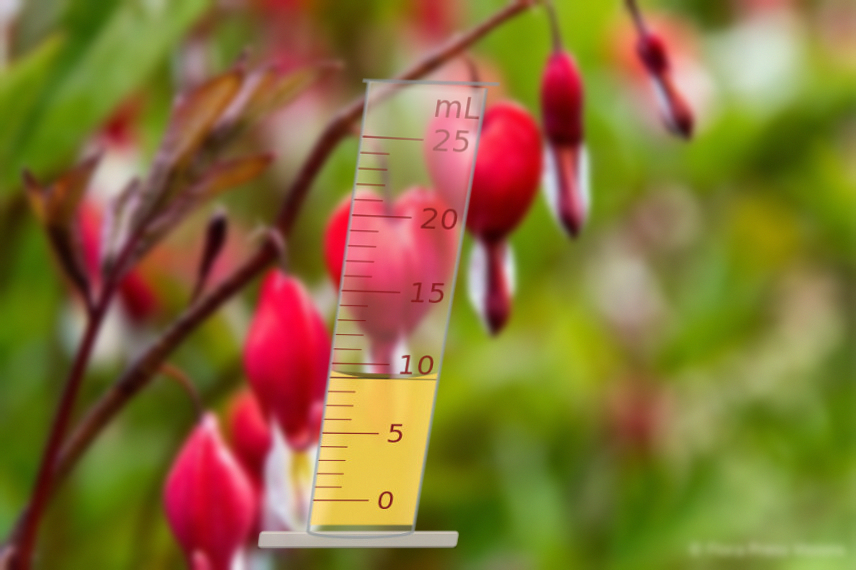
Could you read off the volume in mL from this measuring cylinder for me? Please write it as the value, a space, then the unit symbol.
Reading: 9 mL
